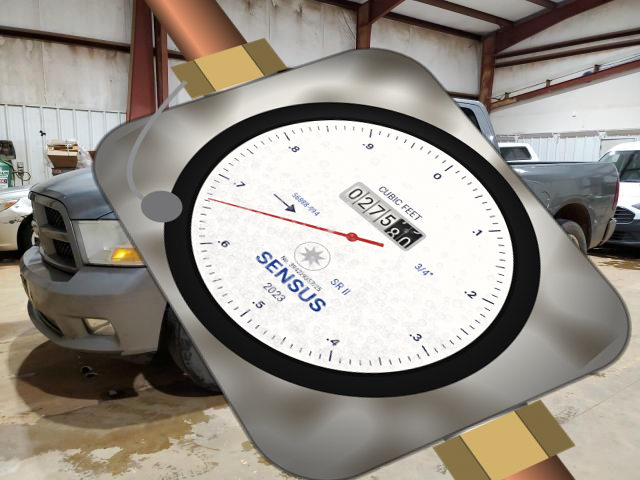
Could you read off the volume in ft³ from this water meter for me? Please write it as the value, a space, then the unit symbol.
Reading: 27579.66 ft³
